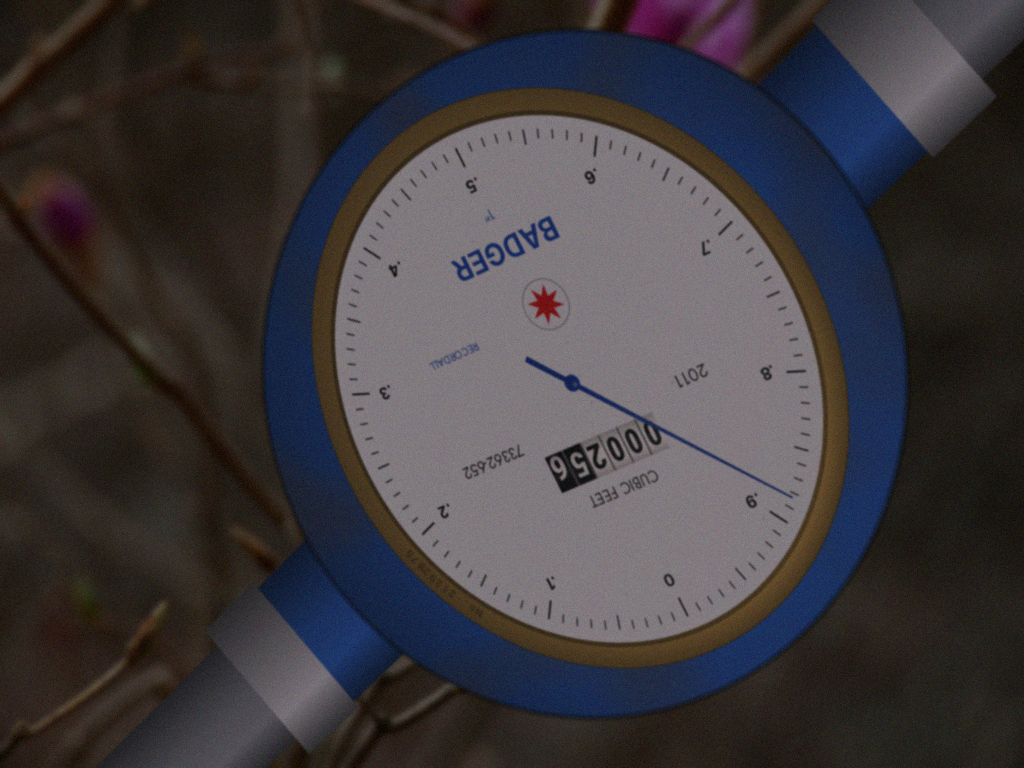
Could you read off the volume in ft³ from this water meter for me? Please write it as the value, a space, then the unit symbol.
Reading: 255.88 ft³
